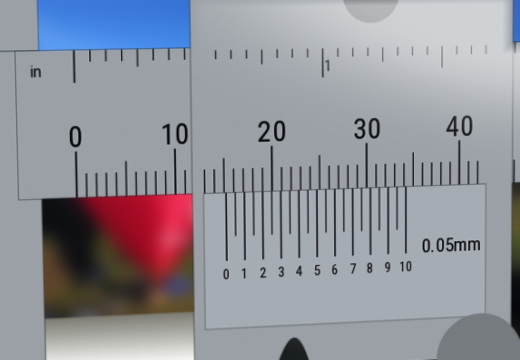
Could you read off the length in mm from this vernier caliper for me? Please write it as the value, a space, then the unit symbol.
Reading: 15.2 mm
